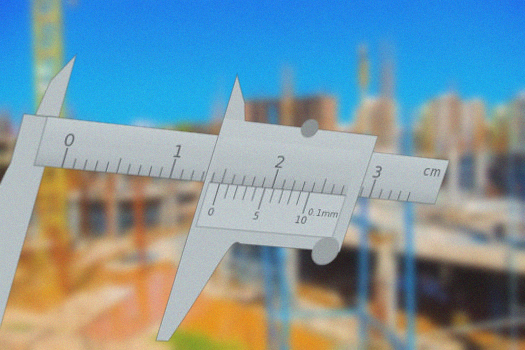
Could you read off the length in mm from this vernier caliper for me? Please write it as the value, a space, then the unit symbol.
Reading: 14.8 mm
